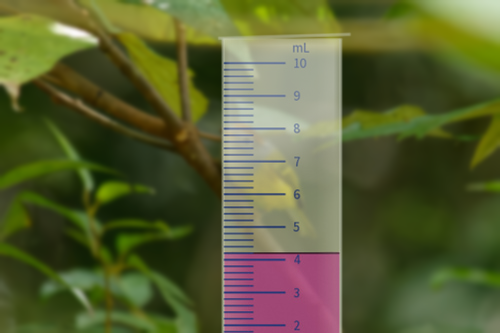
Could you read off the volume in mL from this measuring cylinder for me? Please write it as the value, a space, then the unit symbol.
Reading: 4.2 mL
